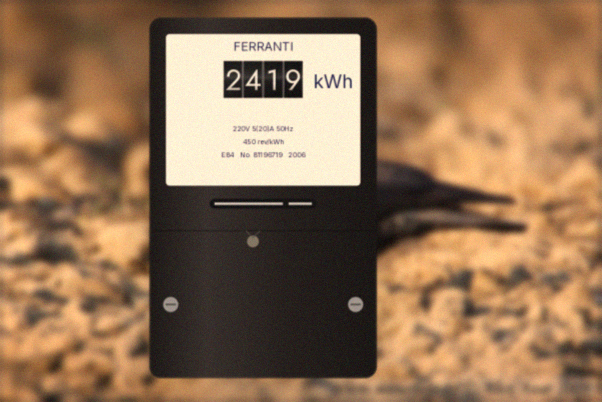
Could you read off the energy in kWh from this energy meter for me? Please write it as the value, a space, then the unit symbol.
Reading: 2419 kWh
